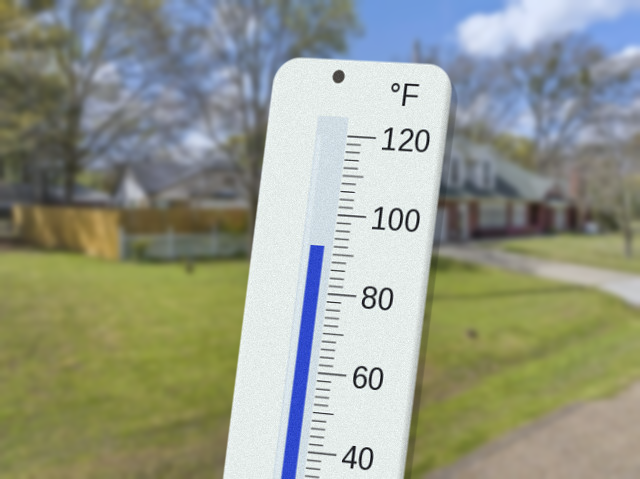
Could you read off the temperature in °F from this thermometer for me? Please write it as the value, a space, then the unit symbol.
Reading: 92 °F
